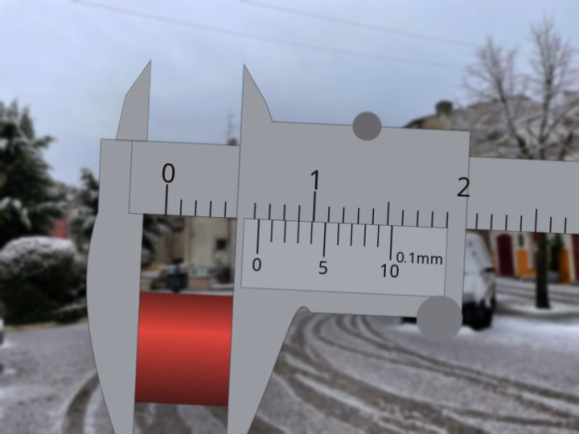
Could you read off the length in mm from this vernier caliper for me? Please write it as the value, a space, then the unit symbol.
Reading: 6.3 mm
